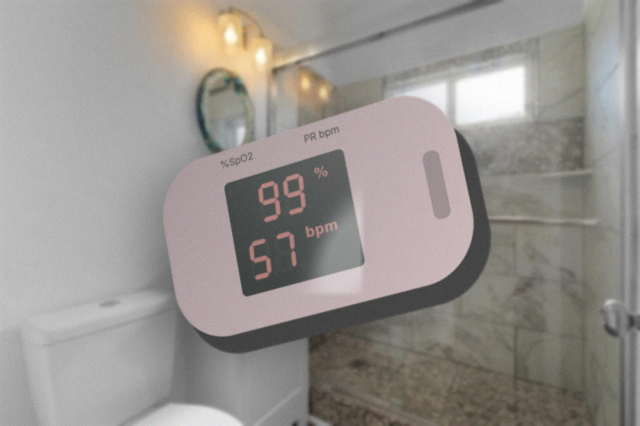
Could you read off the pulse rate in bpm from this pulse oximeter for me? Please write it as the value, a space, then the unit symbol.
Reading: 57 bpm
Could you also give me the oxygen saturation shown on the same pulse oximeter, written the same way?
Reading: 99 %
